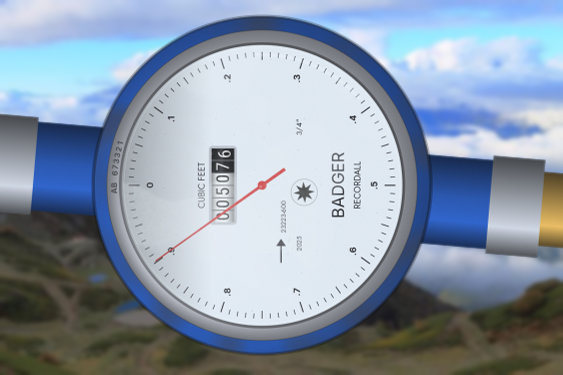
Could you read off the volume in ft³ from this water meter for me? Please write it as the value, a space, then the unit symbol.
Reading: 5075.90 ft³
